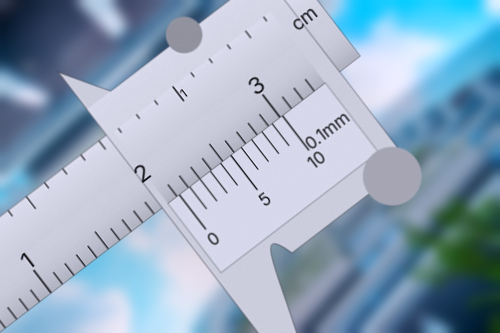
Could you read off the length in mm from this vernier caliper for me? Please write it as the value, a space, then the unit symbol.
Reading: 21.2 mm
